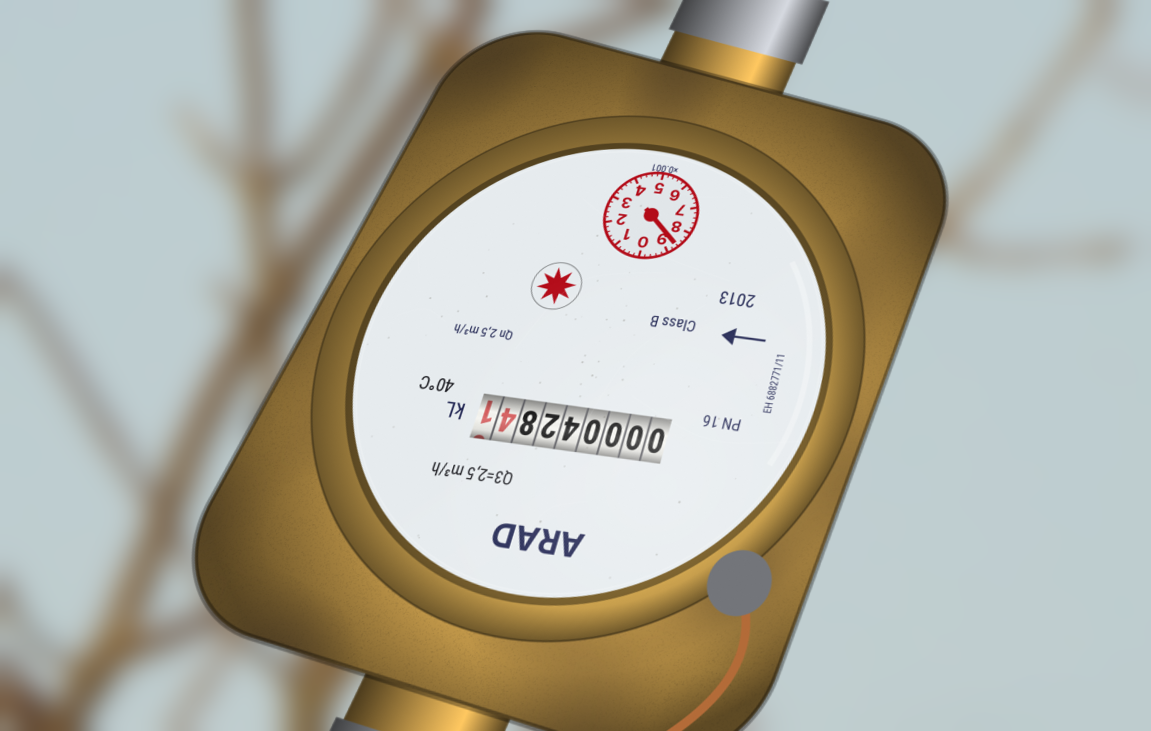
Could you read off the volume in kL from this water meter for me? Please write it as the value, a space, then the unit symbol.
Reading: 428.408 kL
